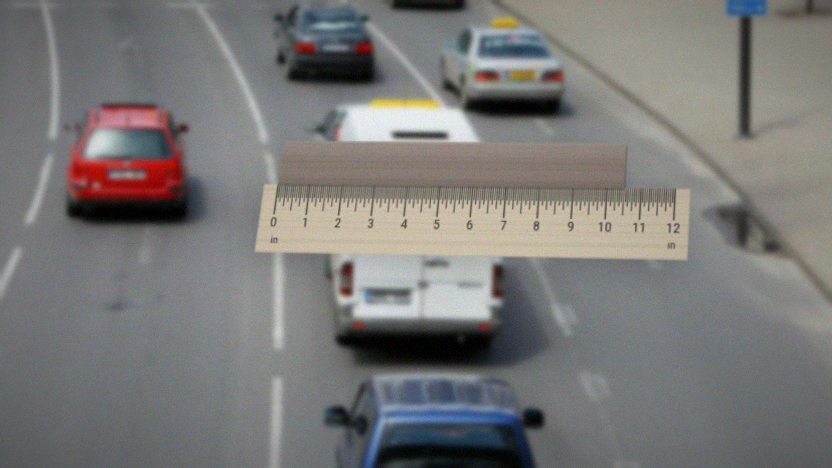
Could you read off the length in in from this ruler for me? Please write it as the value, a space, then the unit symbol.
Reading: 10.5 in
